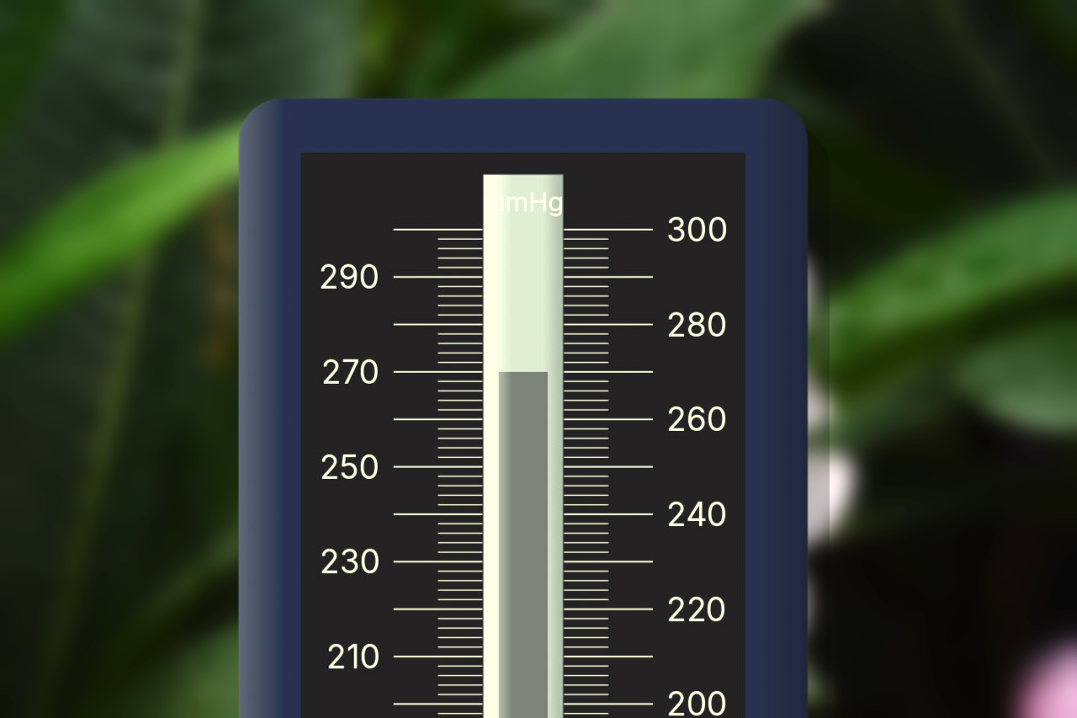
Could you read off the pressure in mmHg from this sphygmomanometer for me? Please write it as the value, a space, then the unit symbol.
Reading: 270 mmHg
